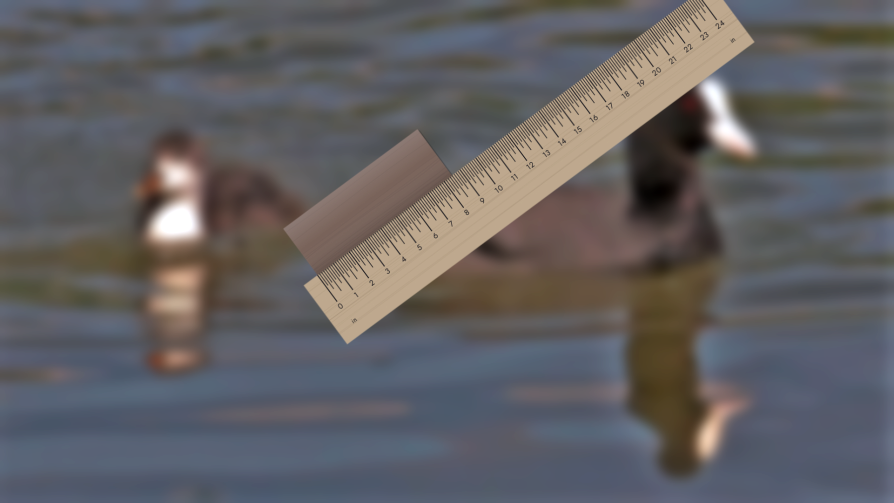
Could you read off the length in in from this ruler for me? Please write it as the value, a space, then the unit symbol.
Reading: 8.5 in
